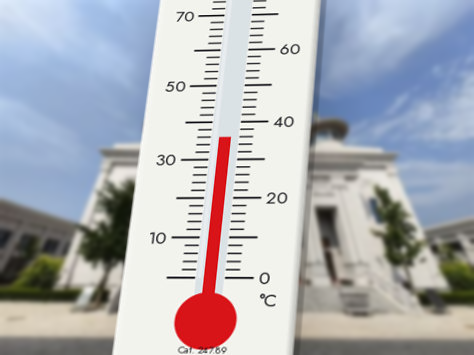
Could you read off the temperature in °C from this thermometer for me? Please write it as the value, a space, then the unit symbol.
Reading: 36 °C
